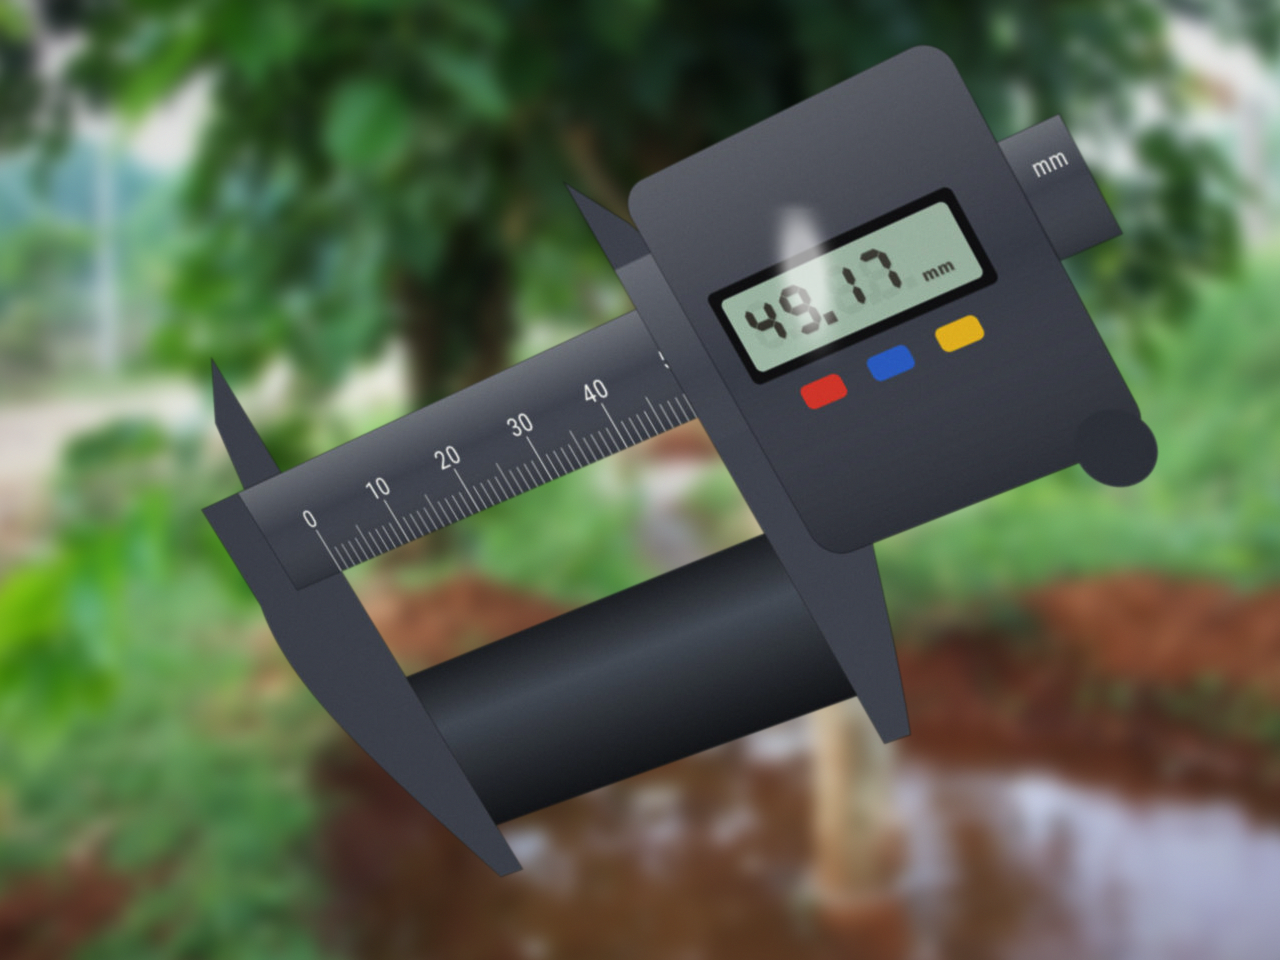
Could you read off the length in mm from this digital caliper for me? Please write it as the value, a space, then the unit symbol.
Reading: 49.17 mm
